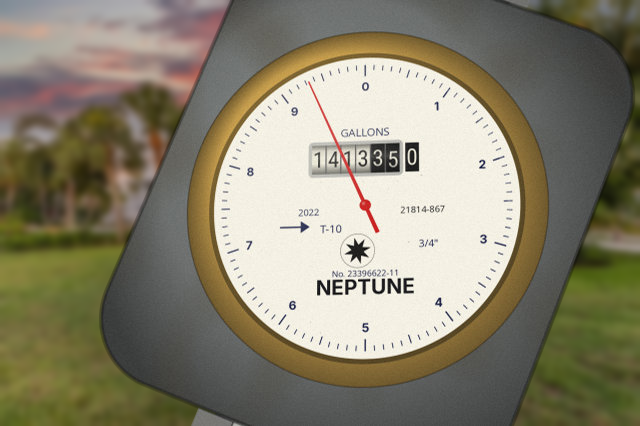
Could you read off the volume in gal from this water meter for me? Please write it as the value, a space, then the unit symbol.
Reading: 1413349.3 gal
